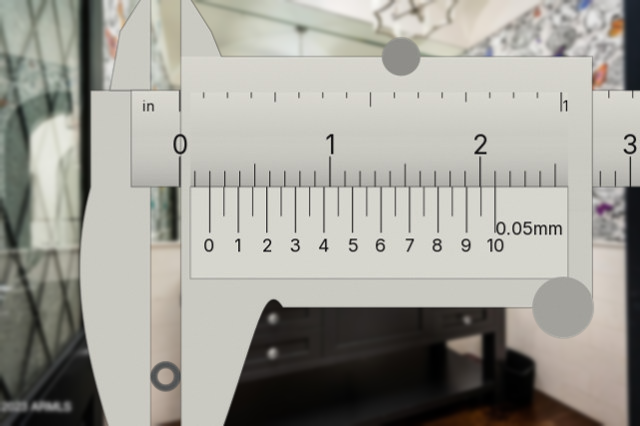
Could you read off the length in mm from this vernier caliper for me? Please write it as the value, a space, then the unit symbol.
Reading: 2.0 mm
